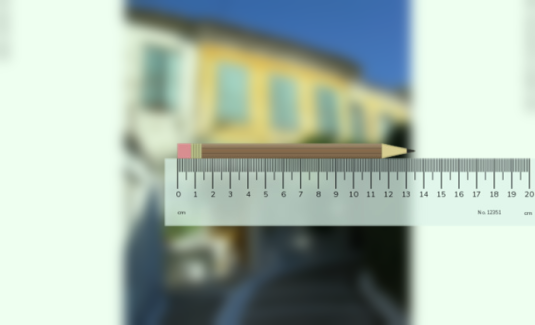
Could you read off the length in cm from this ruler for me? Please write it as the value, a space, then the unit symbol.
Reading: 13.5 cm
